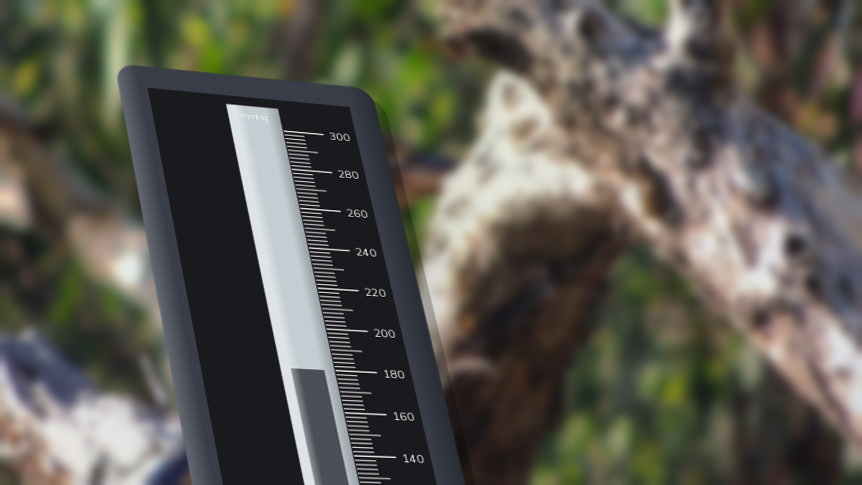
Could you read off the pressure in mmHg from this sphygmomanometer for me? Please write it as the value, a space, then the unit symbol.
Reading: 180 mmHg
